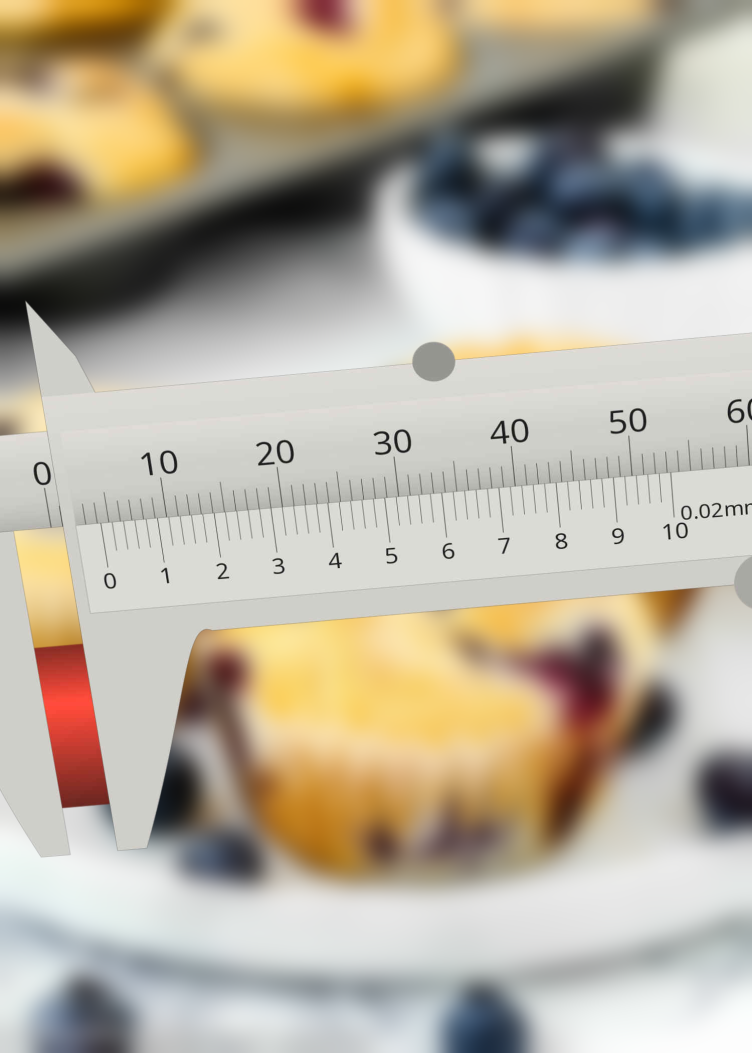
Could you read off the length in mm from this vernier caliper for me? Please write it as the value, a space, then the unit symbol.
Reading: 4.3 mm
